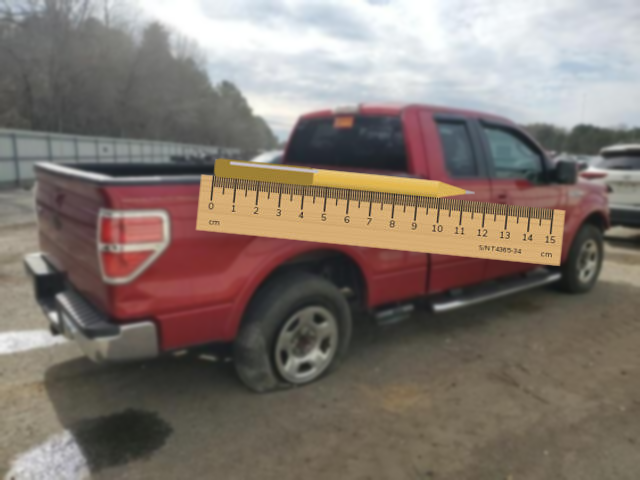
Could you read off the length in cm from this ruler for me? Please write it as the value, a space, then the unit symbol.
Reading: 11.5 cm
